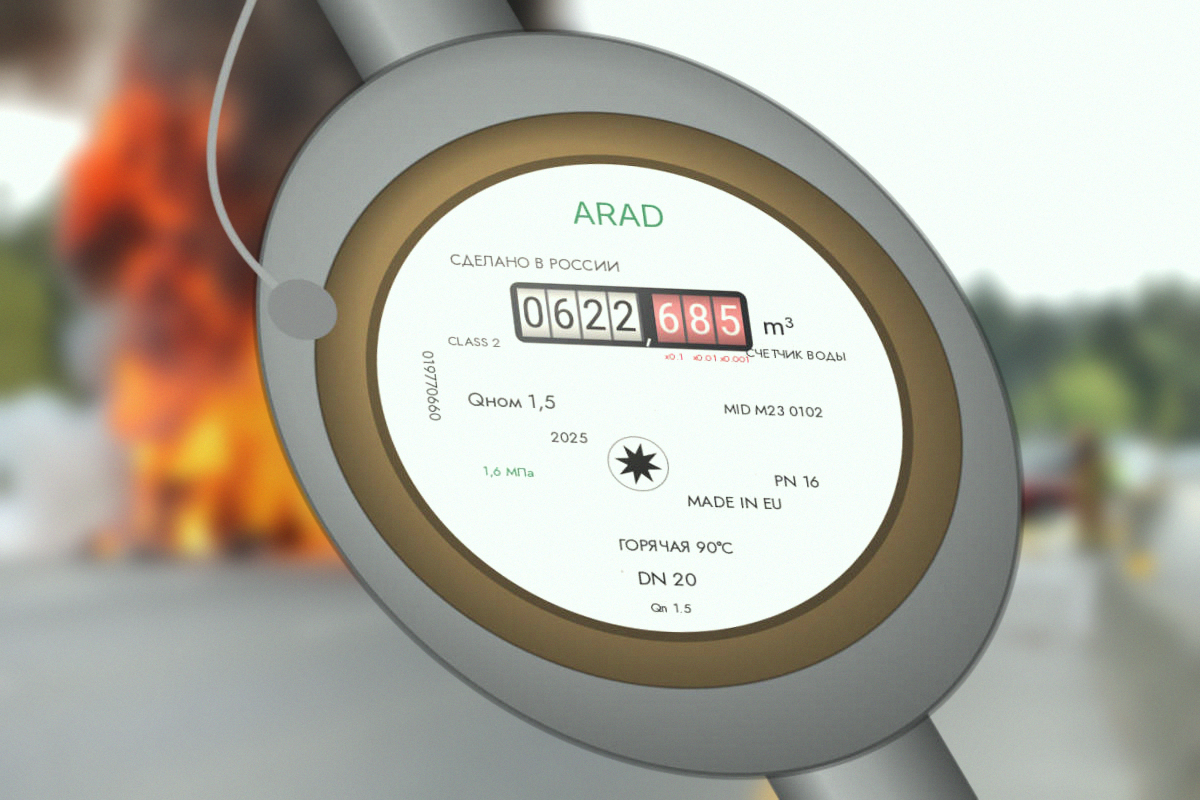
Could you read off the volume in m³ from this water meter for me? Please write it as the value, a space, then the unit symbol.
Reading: 622.685 m³
